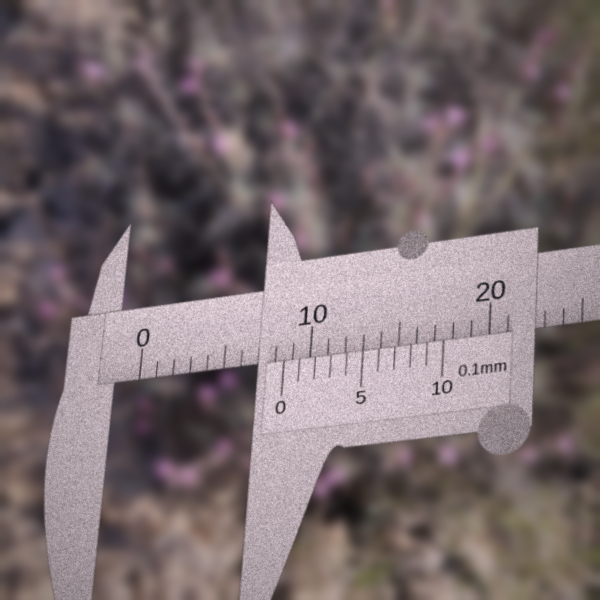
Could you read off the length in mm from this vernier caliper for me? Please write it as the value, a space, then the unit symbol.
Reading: 8.5 mm
